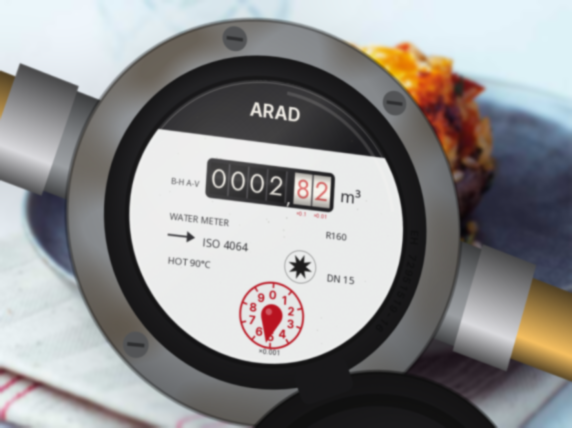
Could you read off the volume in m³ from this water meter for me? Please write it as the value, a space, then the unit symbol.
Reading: 2.825 m³
